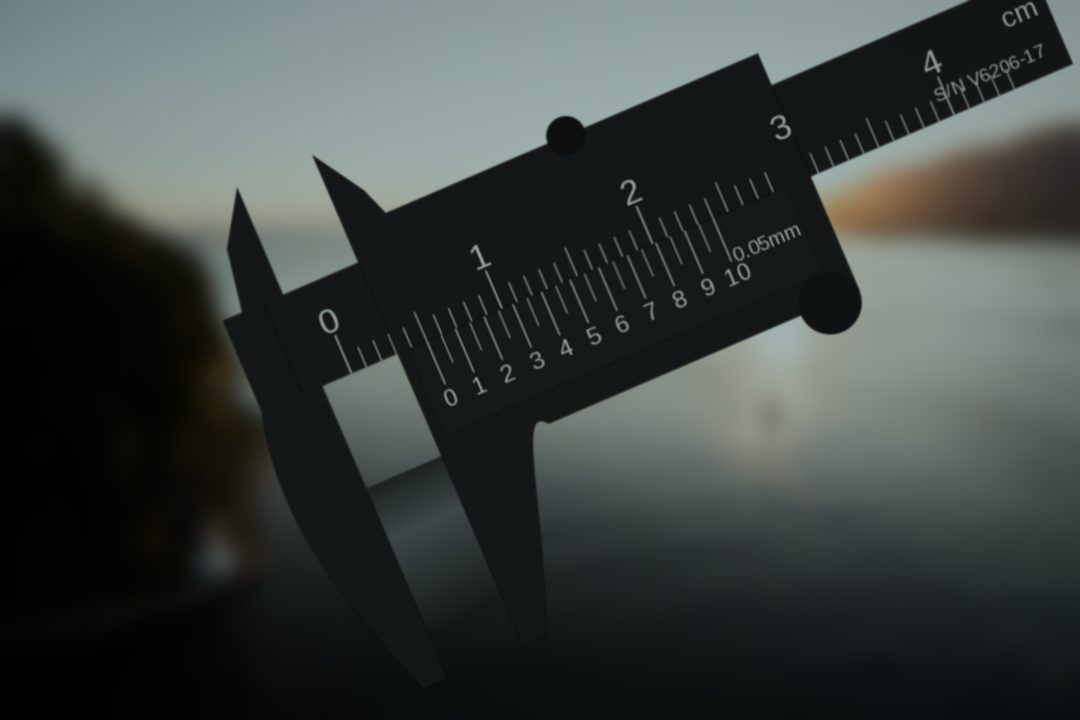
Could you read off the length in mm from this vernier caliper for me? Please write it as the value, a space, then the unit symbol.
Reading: 5.0 mm
